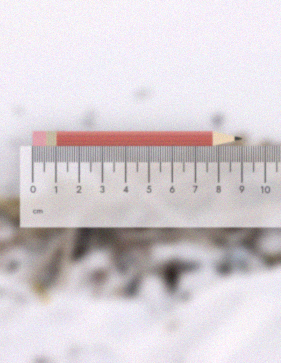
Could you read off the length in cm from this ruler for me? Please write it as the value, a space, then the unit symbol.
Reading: 9 cm
